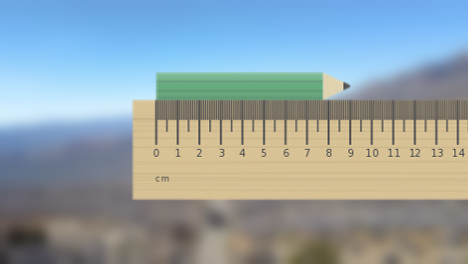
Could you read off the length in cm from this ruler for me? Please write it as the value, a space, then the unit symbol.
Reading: 9 cm
